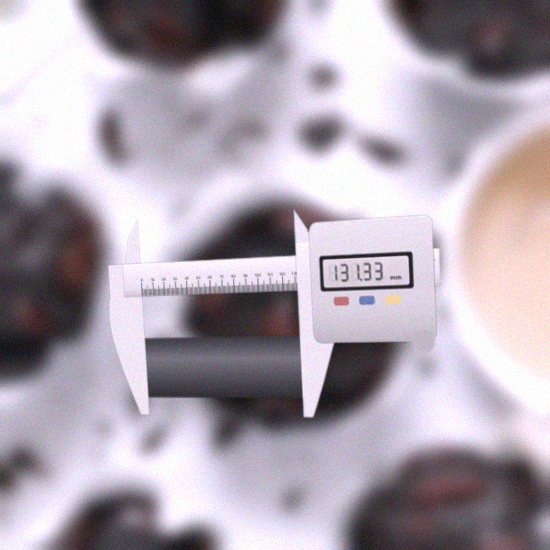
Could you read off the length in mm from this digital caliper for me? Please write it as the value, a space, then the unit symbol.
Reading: 131.33 mm
